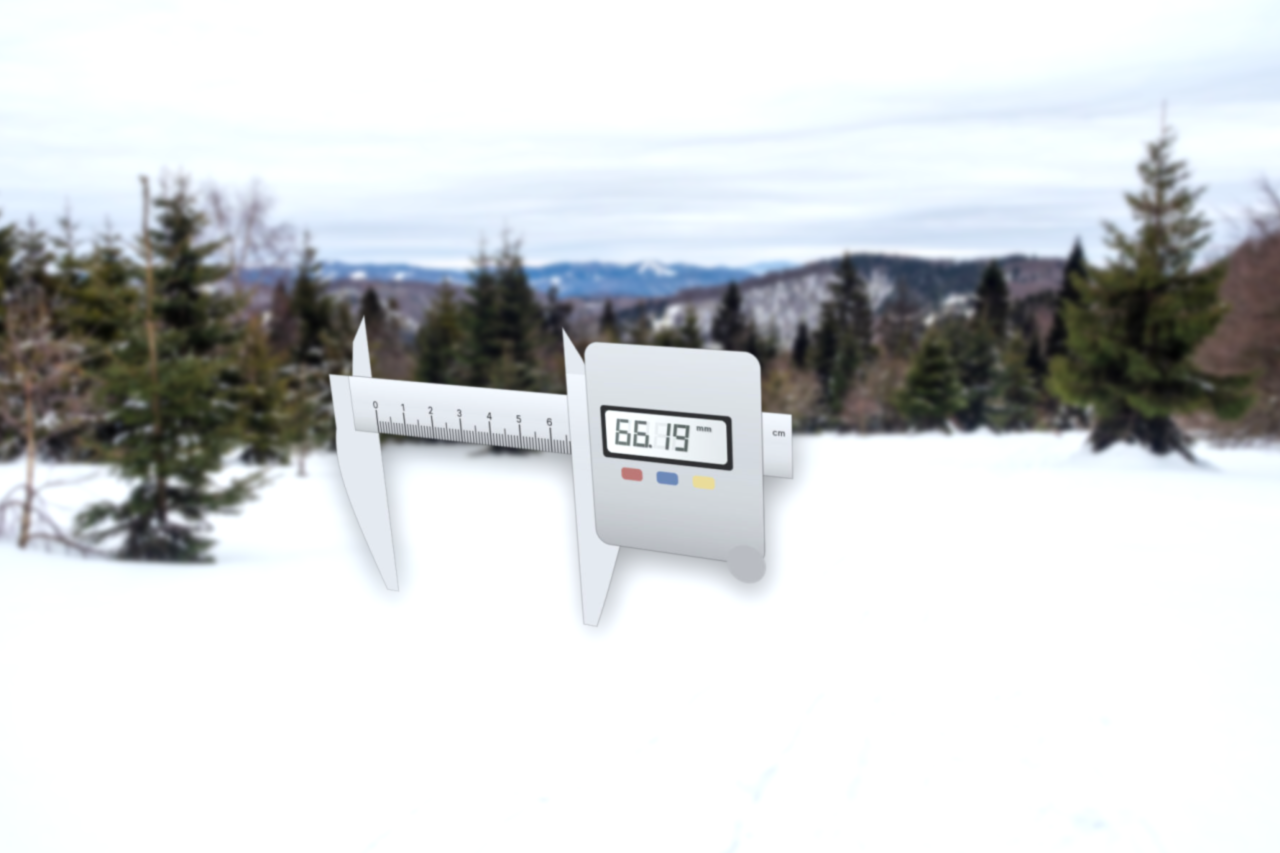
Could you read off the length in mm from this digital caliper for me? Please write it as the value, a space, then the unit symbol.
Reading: 66.19 mm
